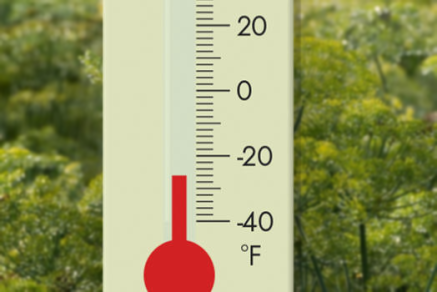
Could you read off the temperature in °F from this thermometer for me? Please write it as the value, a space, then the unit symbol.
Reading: -26 °F
